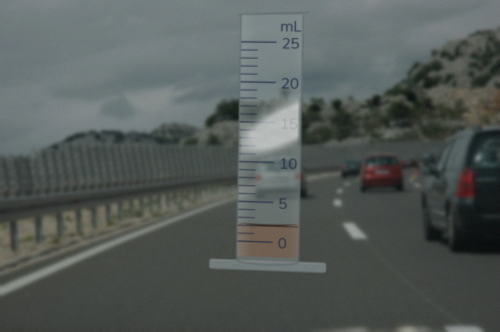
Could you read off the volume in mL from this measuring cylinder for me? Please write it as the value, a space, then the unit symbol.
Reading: 2 mL
